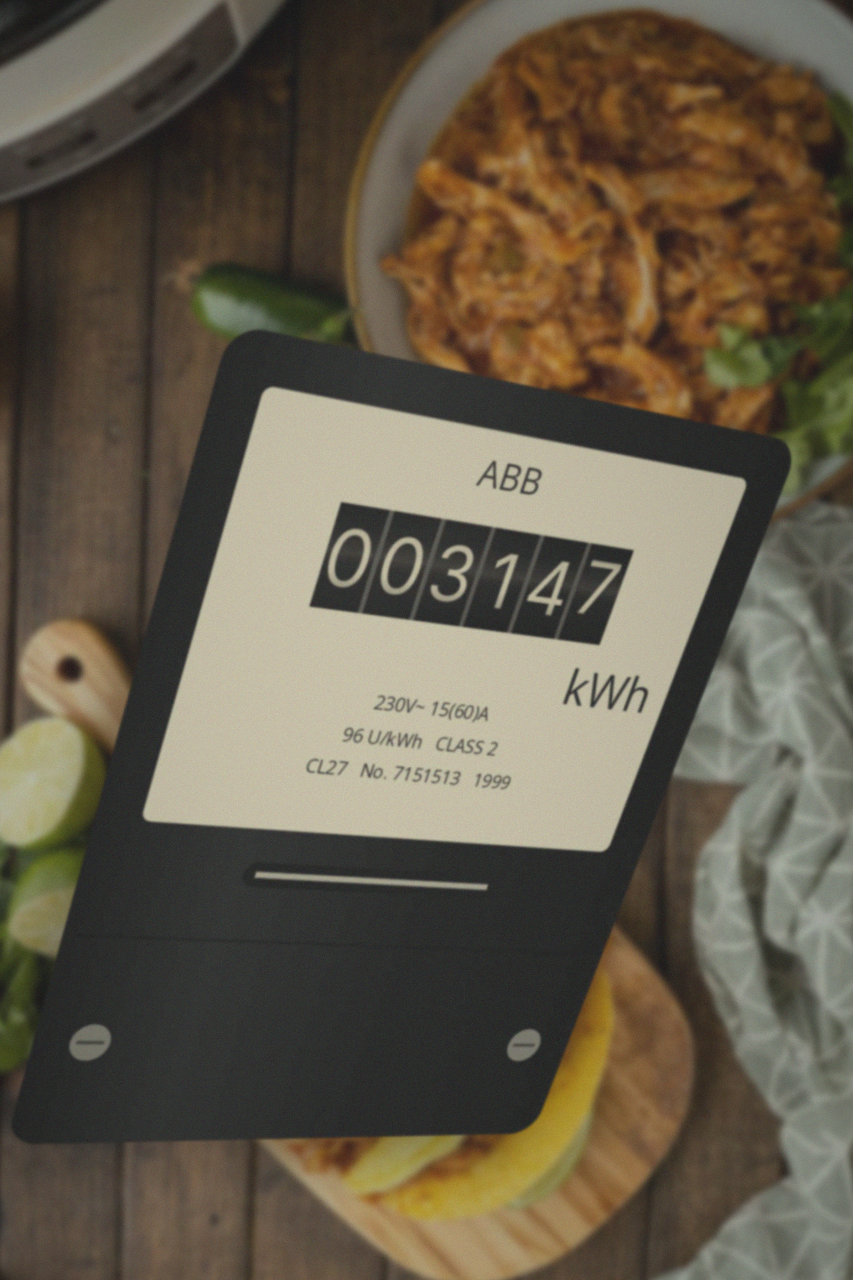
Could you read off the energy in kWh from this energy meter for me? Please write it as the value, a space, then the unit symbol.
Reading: 3147 kWh
